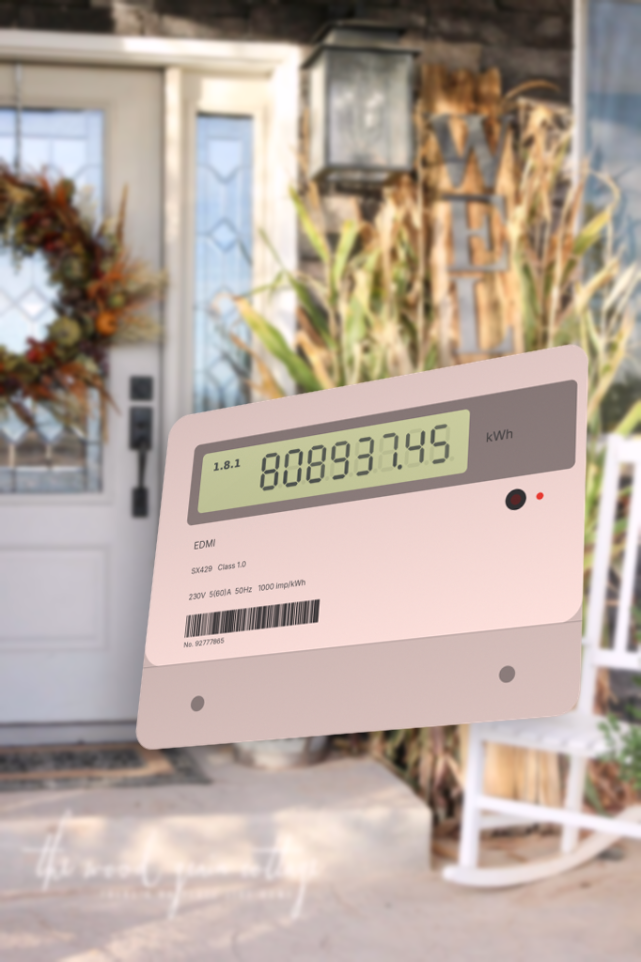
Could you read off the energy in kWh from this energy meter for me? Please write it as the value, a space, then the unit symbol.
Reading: 808937.45 kWh
